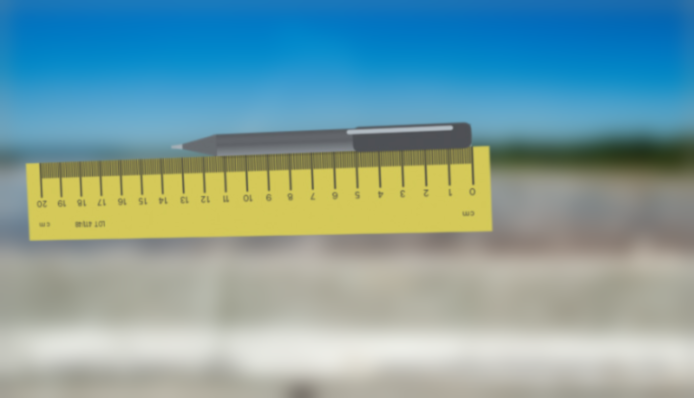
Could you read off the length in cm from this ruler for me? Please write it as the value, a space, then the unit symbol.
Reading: 13.5 cm
